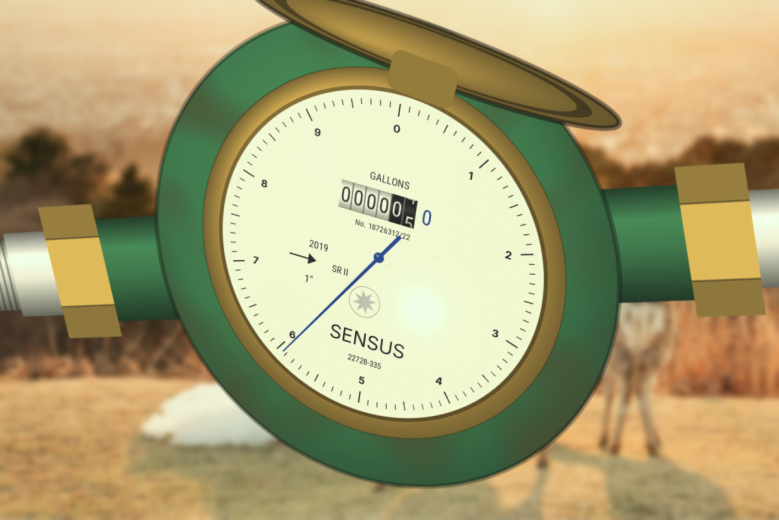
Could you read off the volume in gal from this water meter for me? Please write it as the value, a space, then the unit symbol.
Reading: 45.9 gal
